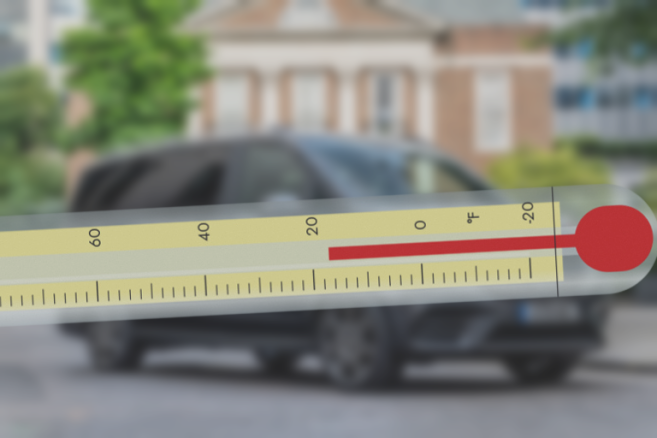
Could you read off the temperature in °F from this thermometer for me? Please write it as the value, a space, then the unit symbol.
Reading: 17 °F
